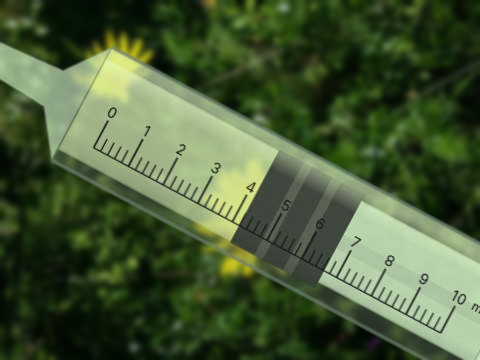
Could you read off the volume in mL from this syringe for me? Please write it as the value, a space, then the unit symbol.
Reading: 4.2 mL
